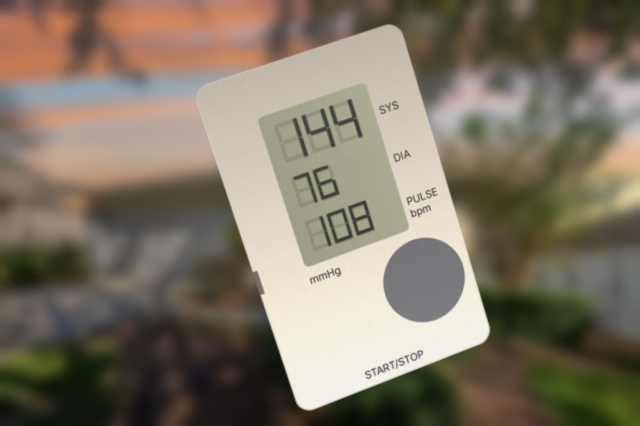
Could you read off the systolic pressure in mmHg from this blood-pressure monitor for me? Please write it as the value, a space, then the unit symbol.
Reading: 144 mmHg
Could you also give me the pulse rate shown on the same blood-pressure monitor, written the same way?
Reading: 108 bpm
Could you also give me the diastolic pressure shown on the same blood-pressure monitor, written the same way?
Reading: 76 mmHg
